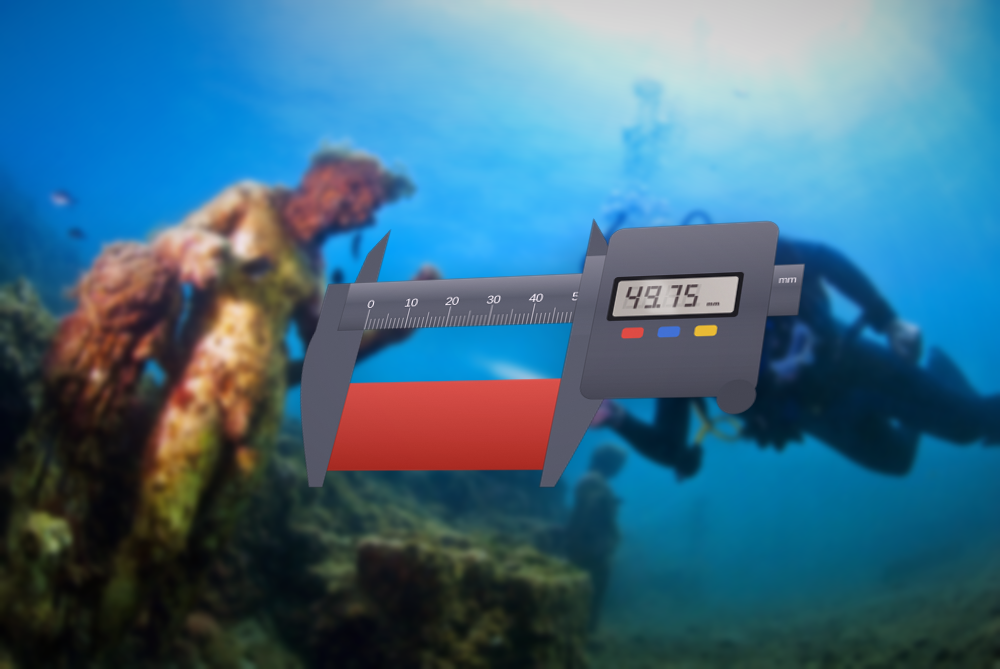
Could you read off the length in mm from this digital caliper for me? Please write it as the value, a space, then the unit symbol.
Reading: 49.75 mm
